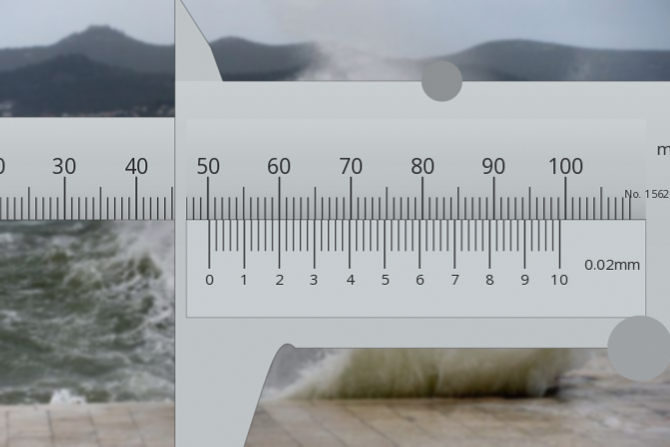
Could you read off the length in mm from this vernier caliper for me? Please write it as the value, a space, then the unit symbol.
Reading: 50.2 mm
